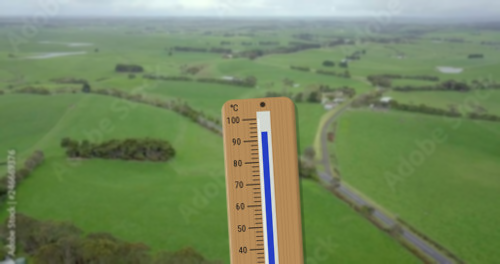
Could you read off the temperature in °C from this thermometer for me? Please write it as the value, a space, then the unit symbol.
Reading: 94 °C
